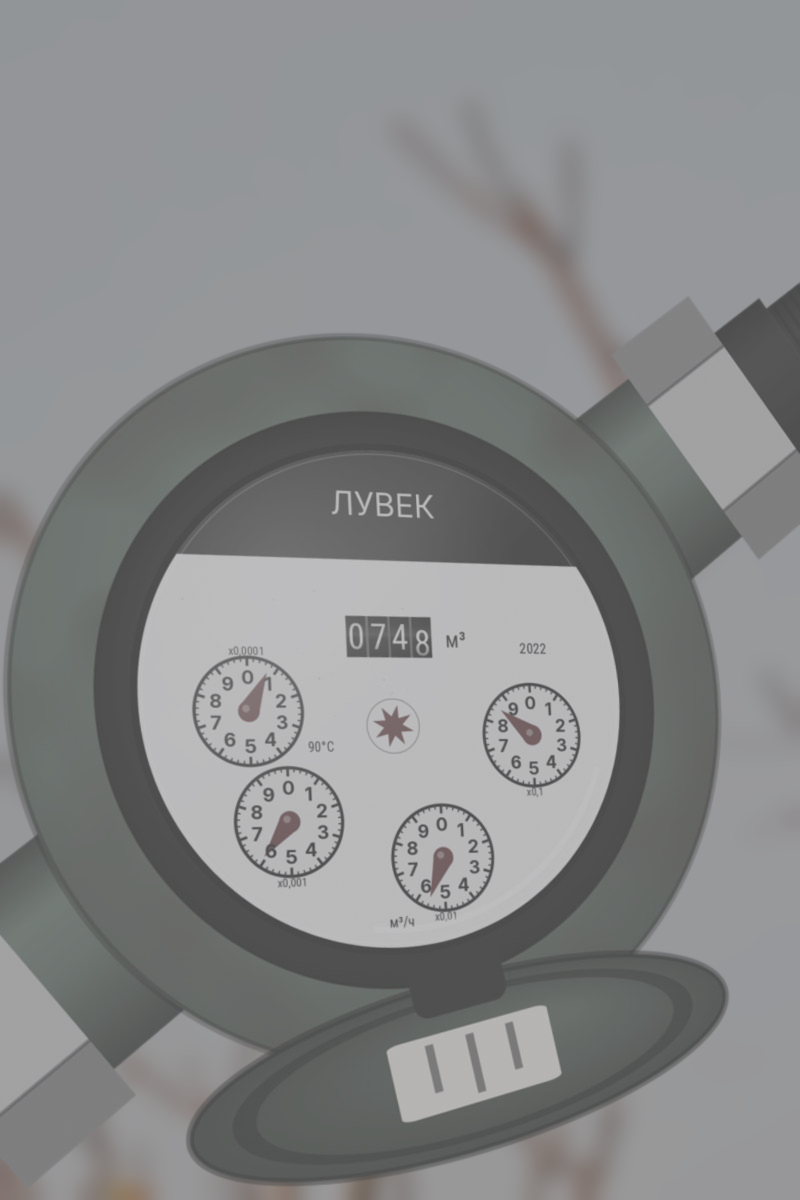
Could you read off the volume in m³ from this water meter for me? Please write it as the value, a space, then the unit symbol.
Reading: 747.8560 m³
